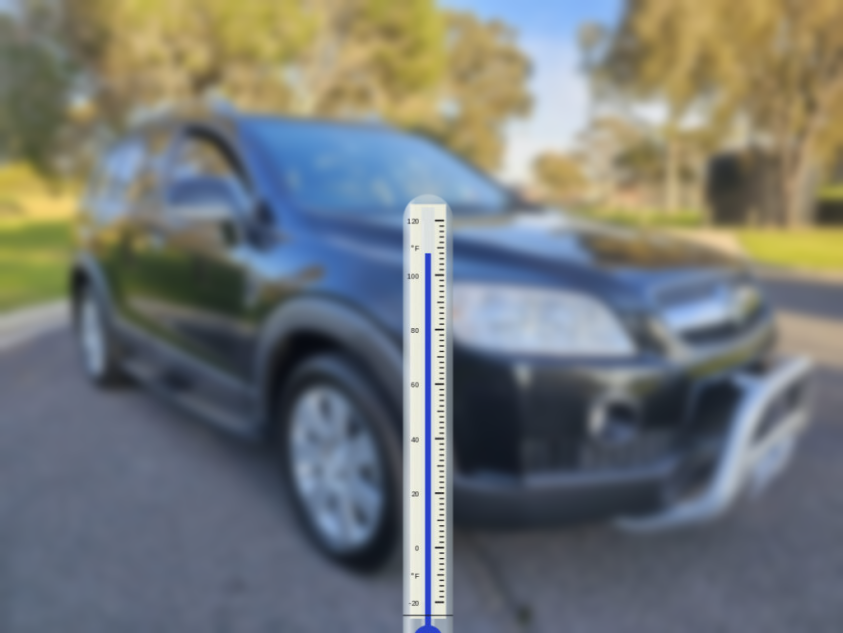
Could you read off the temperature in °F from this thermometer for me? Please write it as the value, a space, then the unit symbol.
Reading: 108 °F
